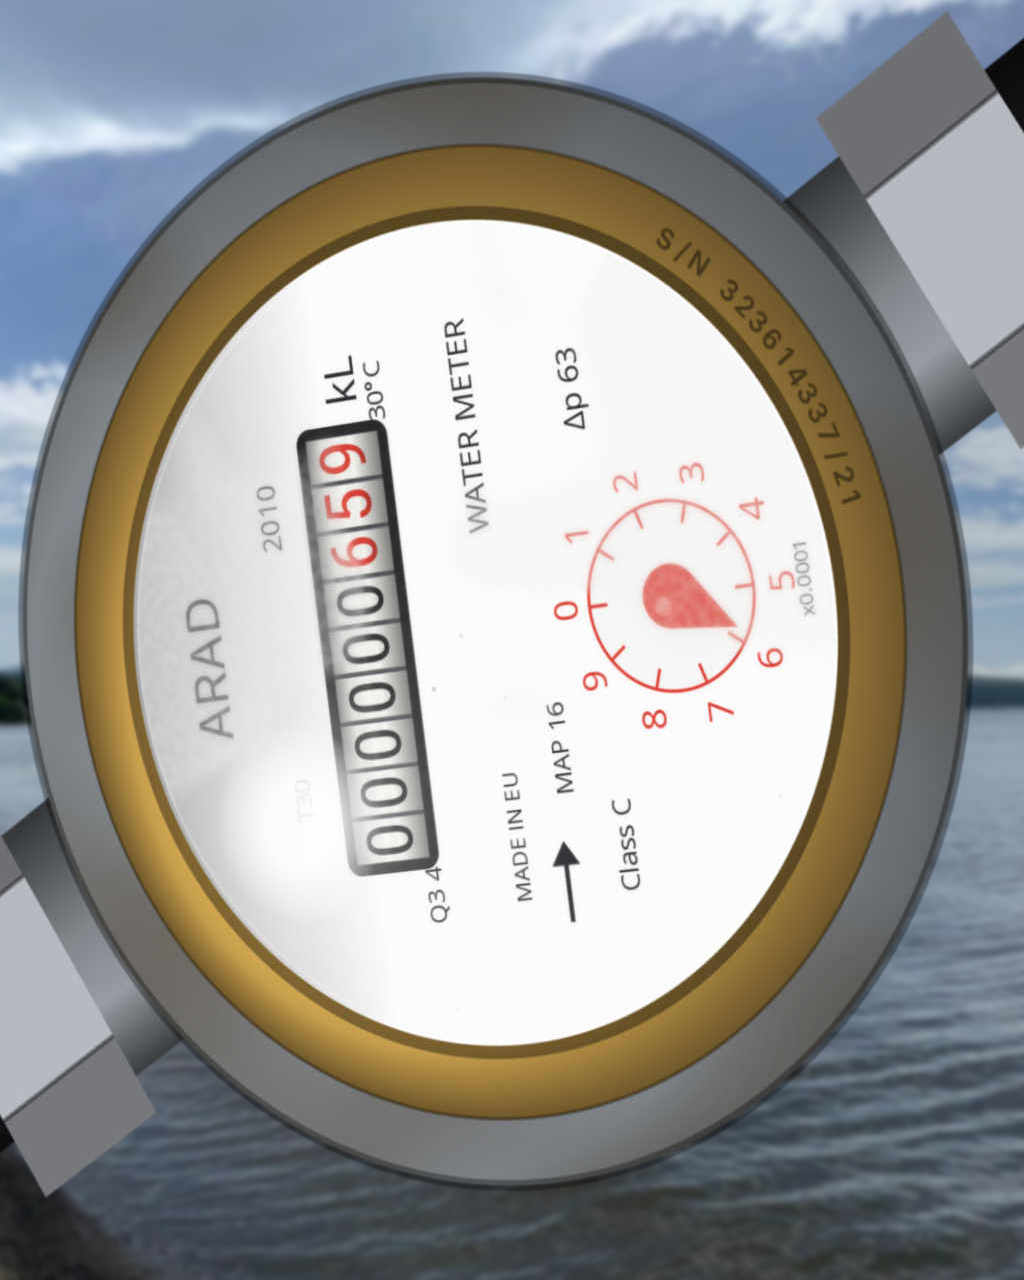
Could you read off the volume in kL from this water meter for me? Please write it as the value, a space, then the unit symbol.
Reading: 0.6595 kL
